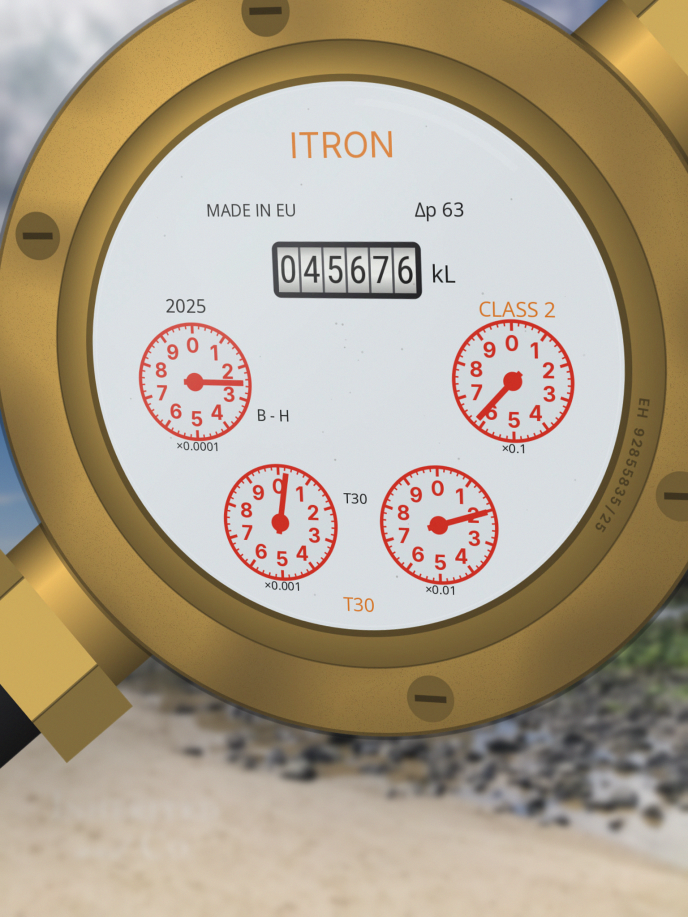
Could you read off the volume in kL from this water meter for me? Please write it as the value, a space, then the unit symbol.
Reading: 45676.6202 kL
